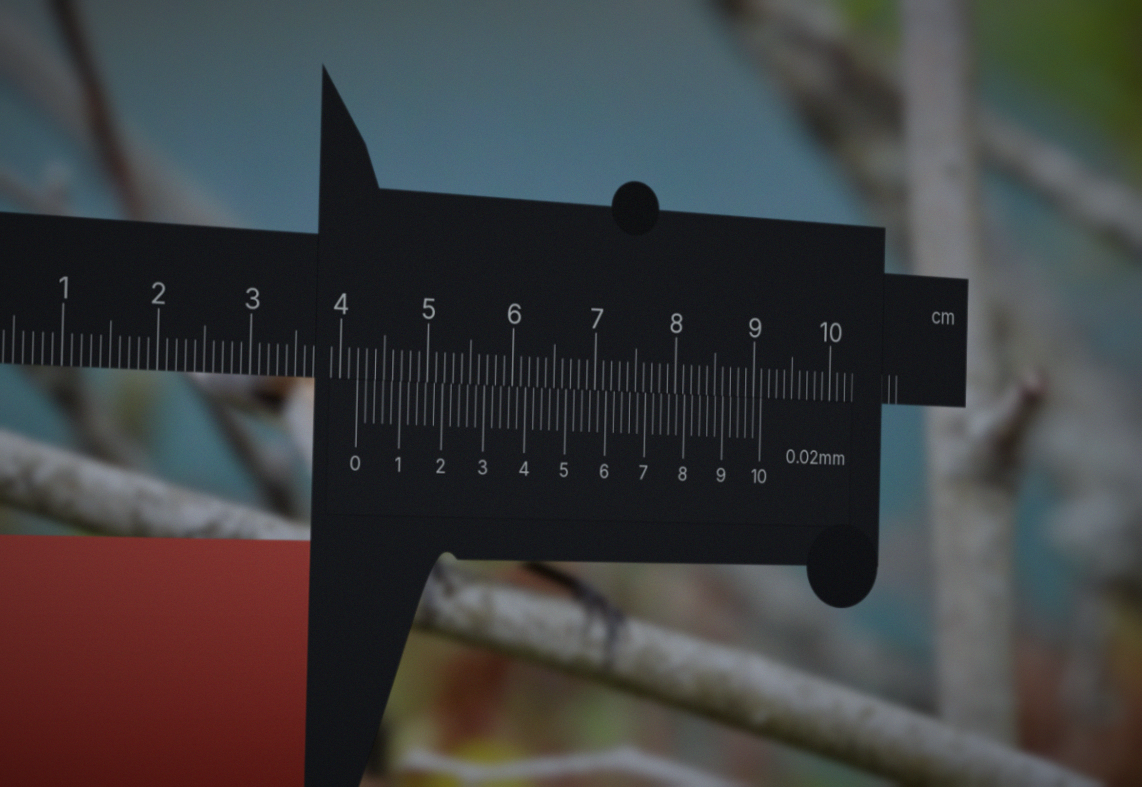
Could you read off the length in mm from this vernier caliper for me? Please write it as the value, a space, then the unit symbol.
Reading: 42.0 mm
